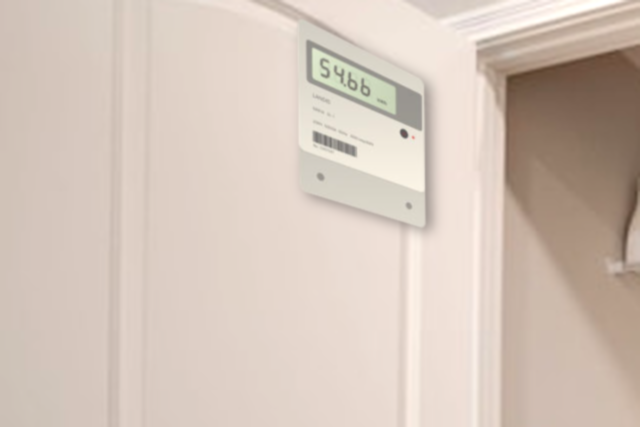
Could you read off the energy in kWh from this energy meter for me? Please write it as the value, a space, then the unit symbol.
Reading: 54.66 kWh
